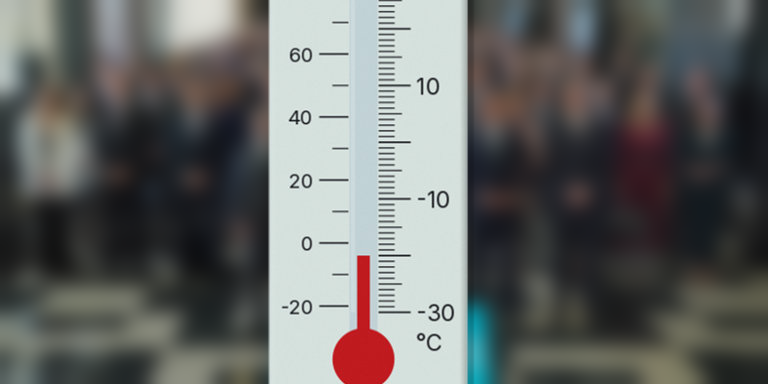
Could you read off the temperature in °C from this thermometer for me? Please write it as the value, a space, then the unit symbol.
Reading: -20 °C
